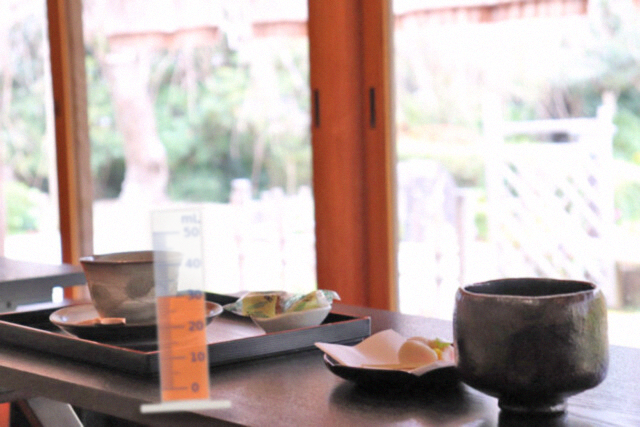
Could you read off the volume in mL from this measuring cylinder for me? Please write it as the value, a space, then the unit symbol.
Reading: 30 mL
